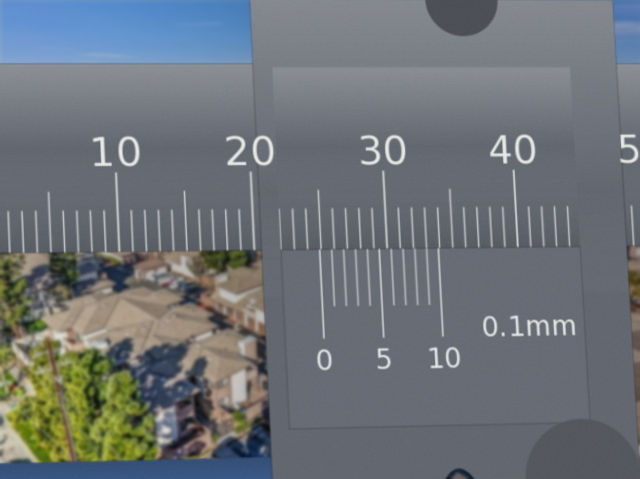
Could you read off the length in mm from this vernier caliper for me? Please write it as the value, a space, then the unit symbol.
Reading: 24.9 mm
